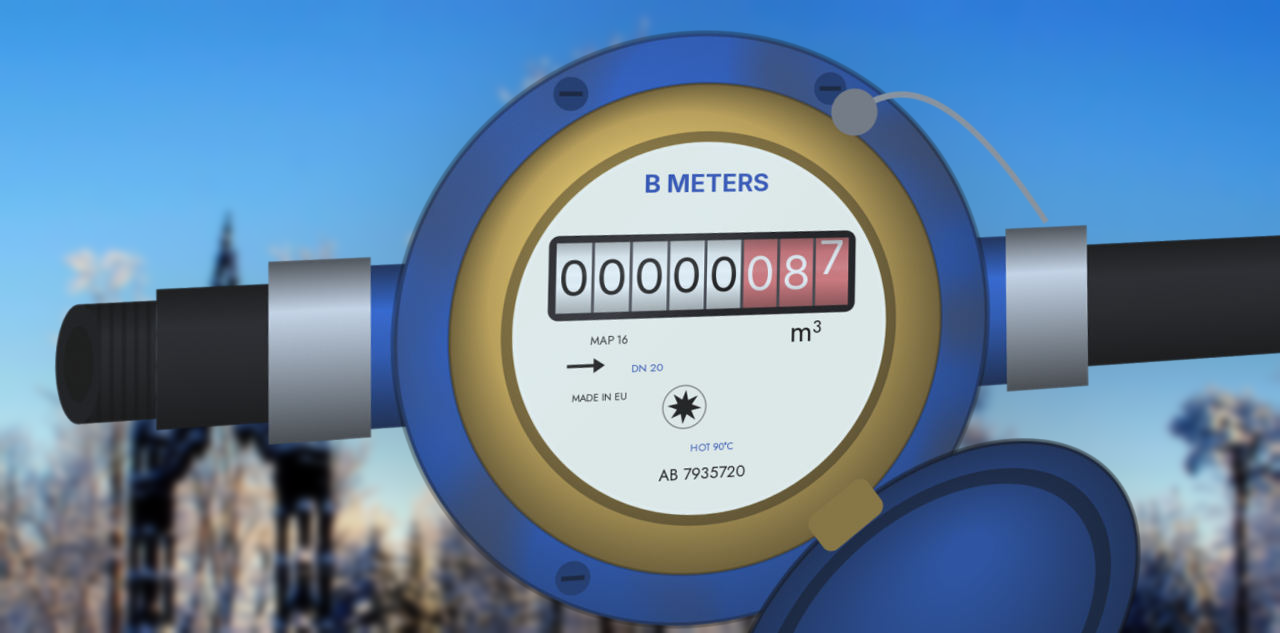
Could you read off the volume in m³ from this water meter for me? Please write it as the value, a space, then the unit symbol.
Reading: 0.087 m³
